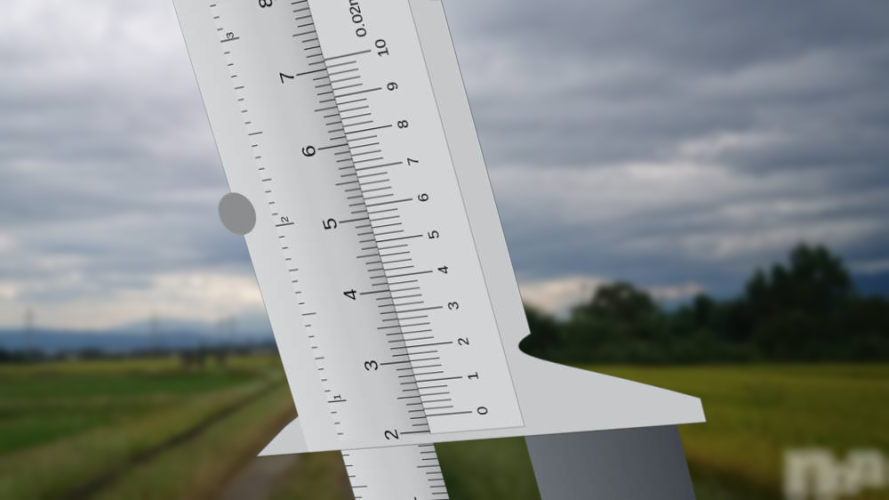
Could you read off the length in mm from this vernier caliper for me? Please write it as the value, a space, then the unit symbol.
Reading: 22.2 mm
